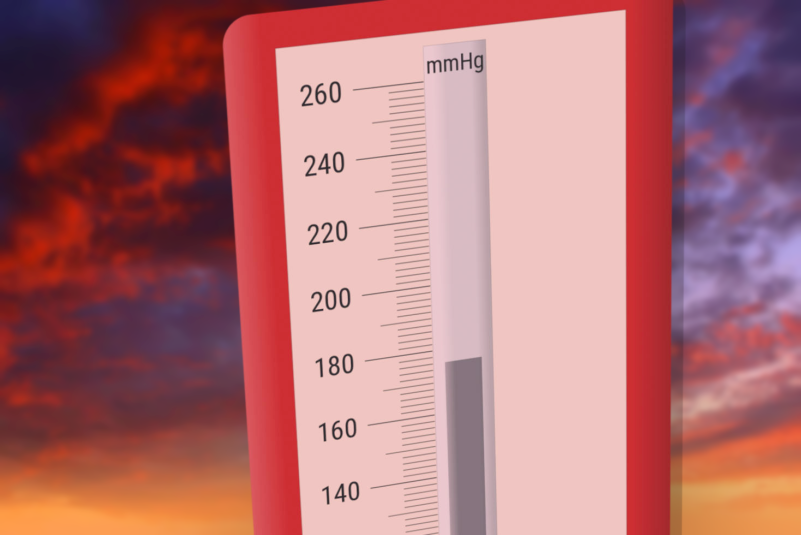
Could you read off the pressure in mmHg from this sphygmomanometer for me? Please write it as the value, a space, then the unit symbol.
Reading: 176 mmHg
